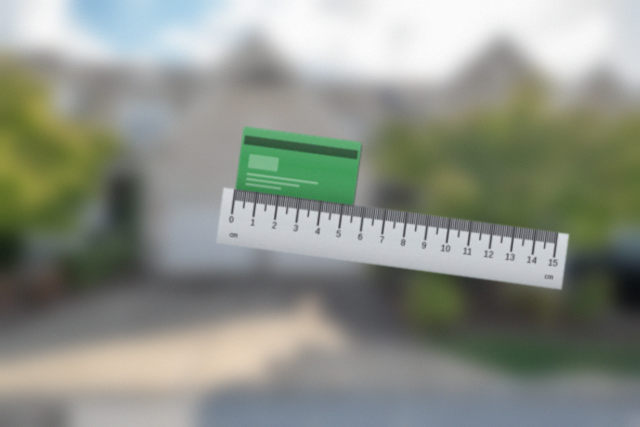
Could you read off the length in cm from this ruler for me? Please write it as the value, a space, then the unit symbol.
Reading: 5.5 cm
